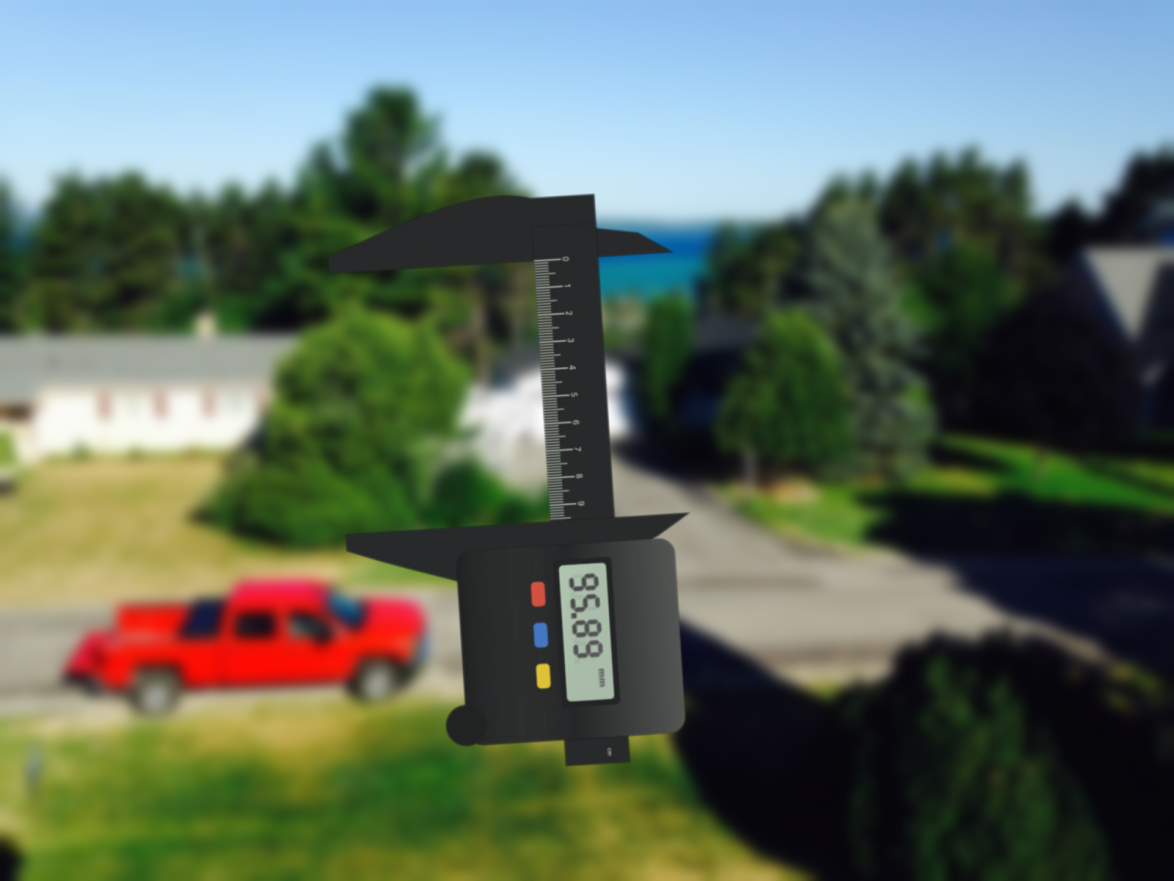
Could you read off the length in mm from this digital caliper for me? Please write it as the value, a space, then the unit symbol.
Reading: 95.89 mm
